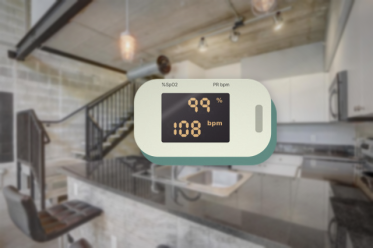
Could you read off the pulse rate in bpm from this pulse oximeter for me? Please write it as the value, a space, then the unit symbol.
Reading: 108 bpm
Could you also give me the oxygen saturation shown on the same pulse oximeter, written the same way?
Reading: 99 %
